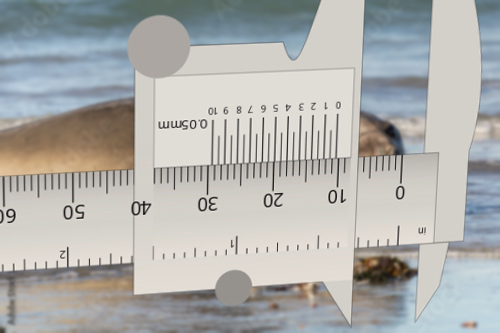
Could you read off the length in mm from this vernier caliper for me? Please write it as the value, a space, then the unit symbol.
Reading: 10.4 mm
